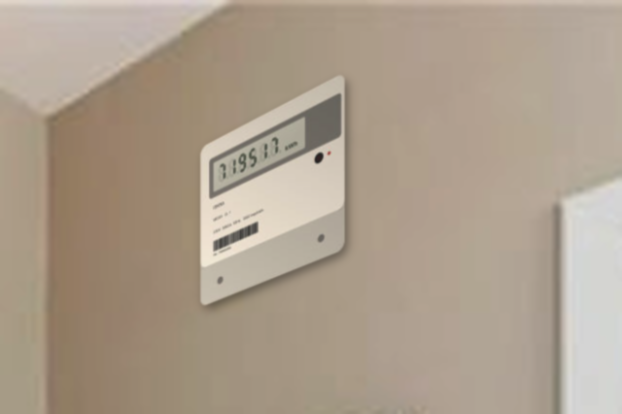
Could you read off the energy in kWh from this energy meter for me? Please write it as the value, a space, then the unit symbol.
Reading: 719517 kWh
